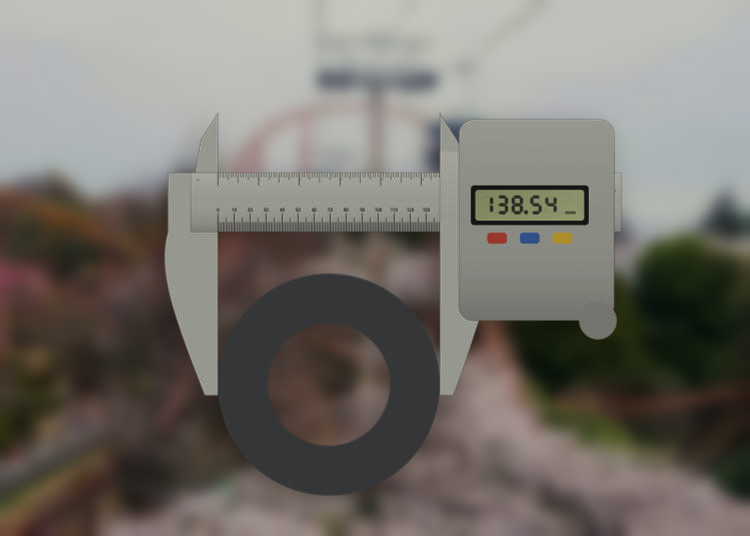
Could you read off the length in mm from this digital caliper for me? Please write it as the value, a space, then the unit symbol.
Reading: 138.54 mm
